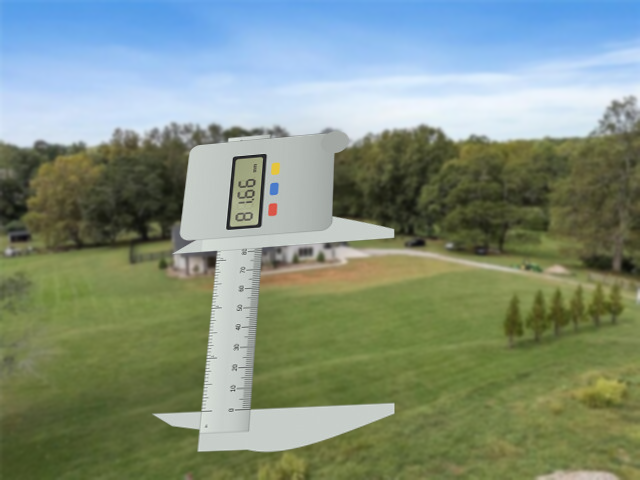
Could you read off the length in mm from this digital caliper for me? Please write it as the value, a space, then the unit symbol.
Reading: 81.66 mm
